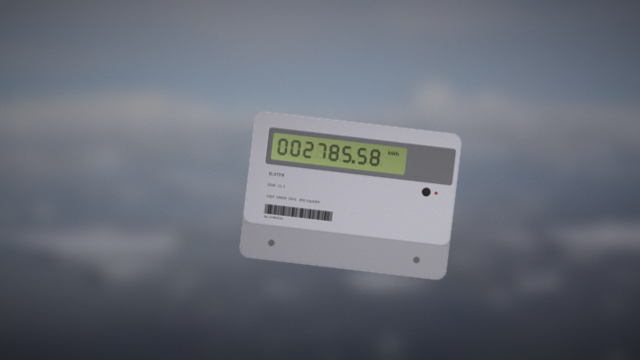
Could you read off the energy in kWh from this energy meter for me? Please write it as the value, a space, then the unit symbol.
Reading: 2785.58 kWh
